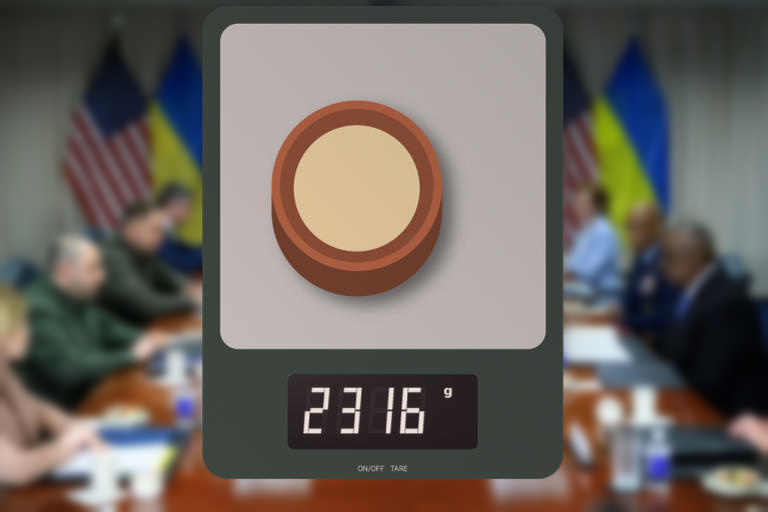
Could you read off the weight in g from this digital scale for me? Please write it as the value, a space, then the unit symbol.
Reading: 2316 g
